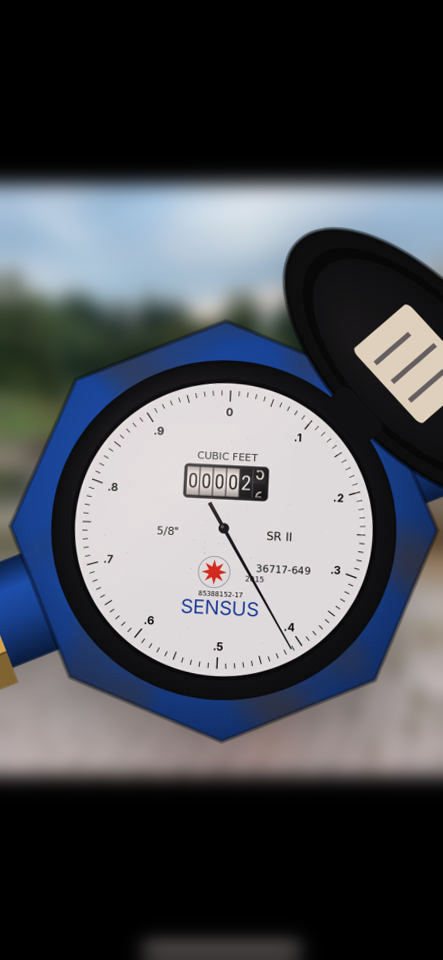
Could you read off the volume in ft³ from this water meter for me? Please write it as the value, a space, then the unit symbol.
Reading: 25.41 ft³
